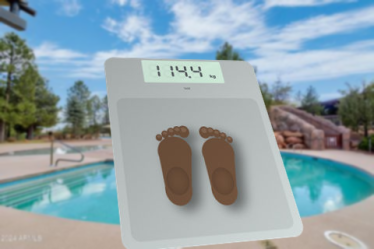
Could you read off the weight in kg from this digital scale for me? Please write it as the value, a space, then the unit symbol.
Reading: 114.4 kg
